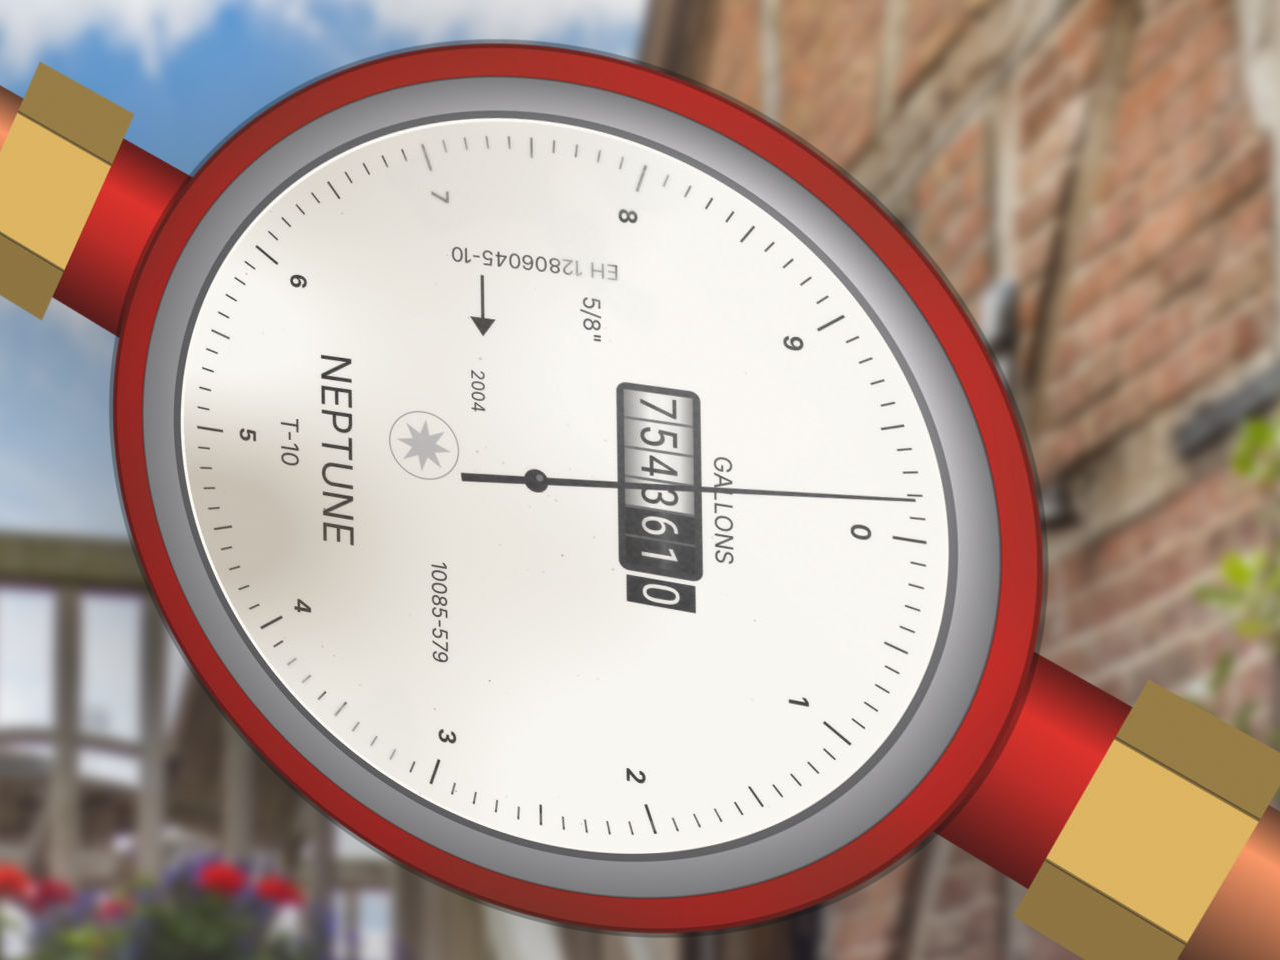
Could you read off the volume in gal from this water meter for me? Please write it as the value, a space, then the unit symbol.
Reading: 7543609.8 gal
